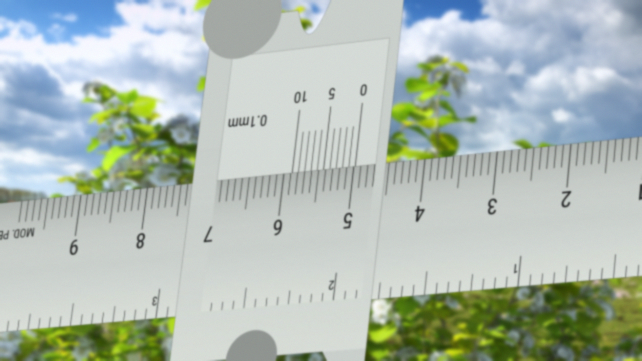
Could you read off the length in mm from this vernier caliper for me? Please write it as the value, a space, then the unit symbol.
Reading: 49.8 mm
